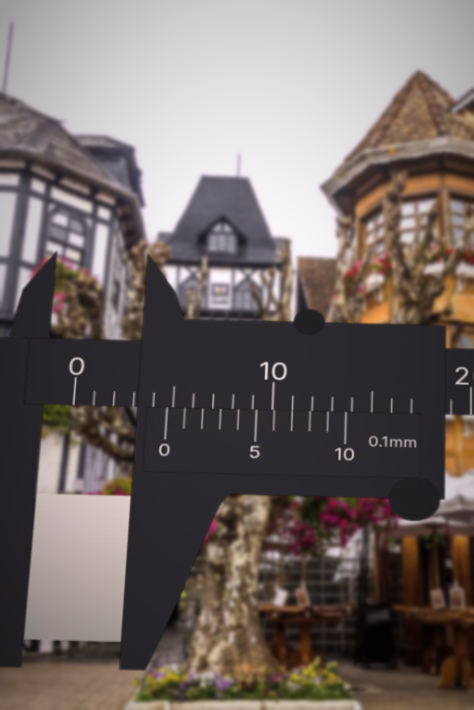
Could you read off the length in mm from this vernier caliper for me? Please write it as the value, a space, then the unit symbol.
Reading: 4.7 mm
